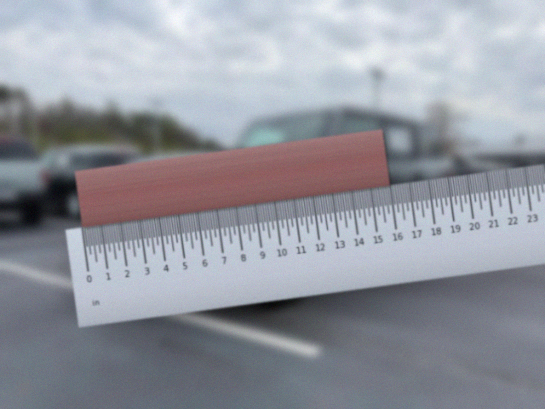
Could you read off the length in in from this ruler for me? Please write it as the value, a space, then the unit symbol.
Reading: 16 in
